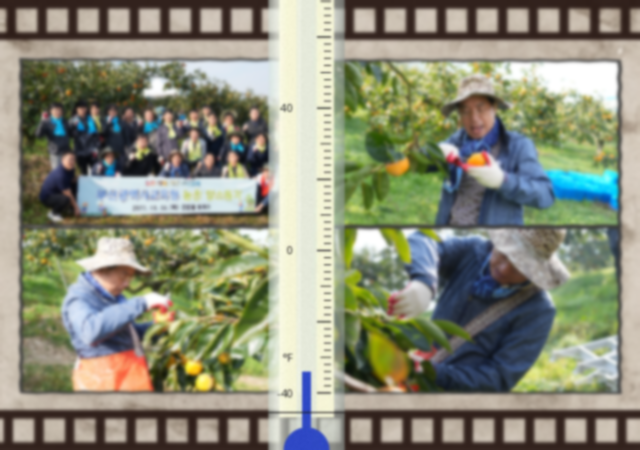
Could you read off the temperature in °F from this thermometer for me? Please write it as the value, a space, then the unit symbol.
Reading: -34 °F
